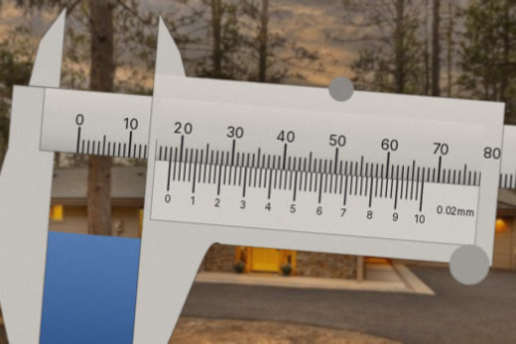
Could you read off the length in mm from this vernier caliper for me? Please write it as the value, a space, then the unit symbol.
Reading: 18.0 mm
